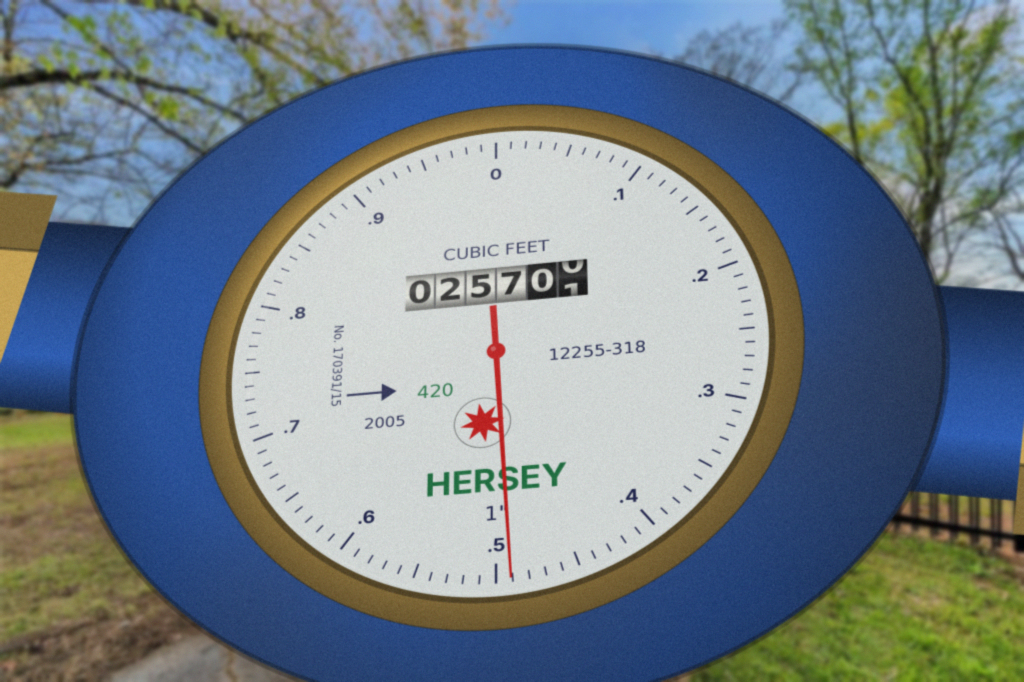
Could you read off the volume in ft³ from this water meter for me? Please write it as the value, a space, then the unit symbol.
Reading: 25700.49 ft³
